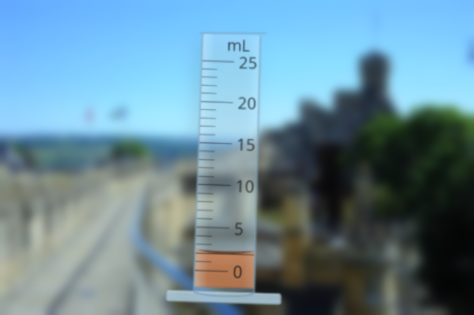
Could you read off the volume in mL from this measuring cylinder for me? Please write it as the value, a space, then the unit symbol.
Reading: 2 mL
